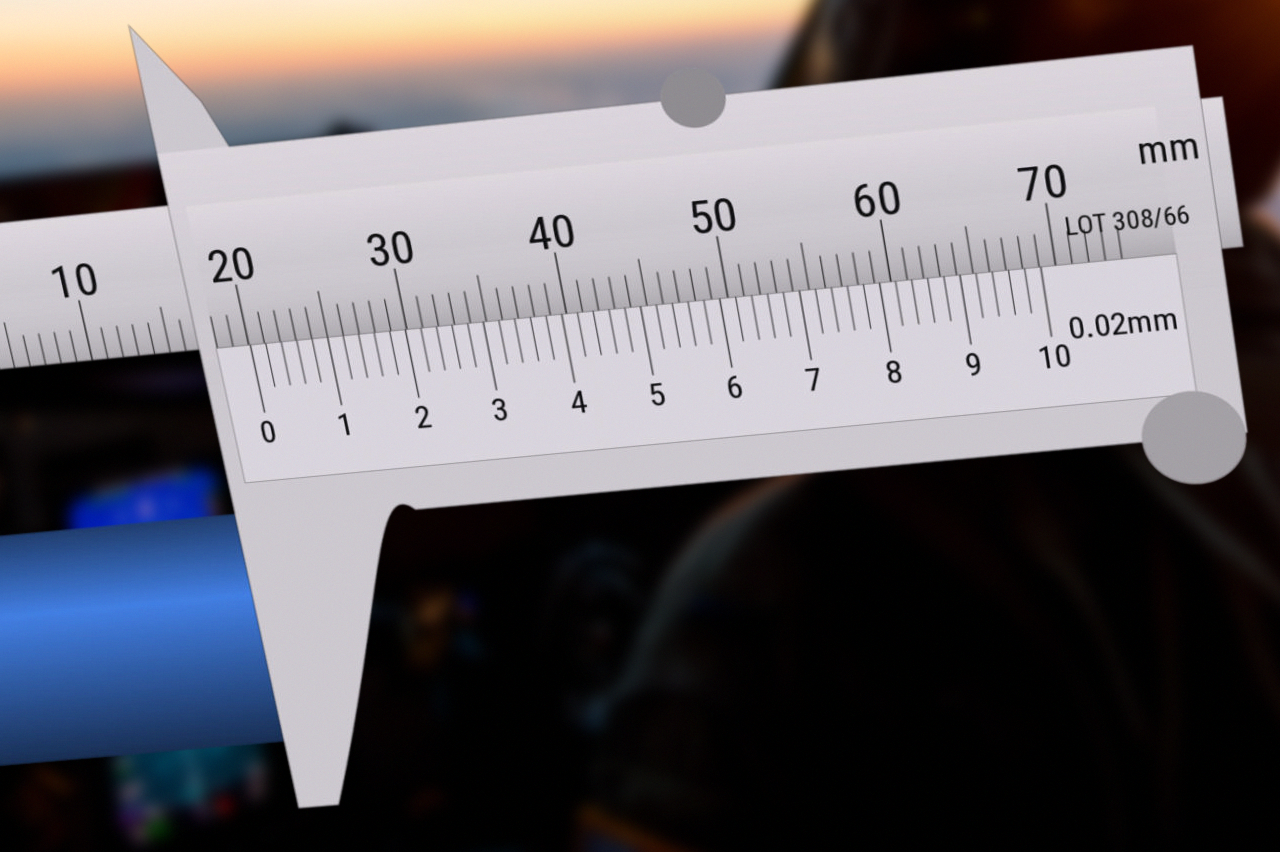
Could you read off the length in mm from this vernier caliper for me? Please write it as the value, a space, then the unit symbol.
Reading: 20.1 mm
